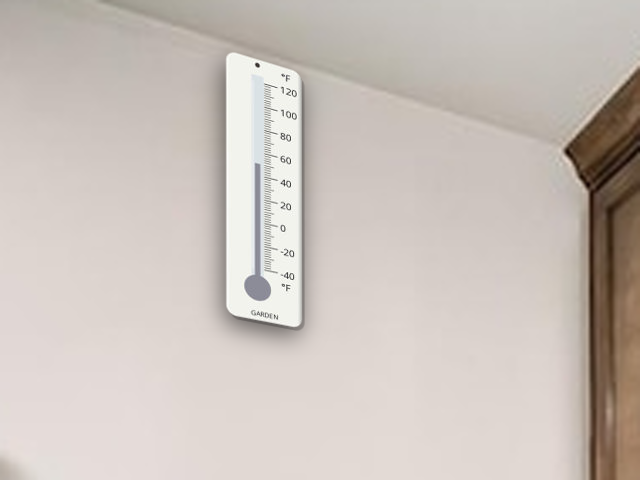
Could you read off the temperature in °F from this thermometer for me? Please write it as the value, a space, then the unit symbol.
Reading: 50 °F
